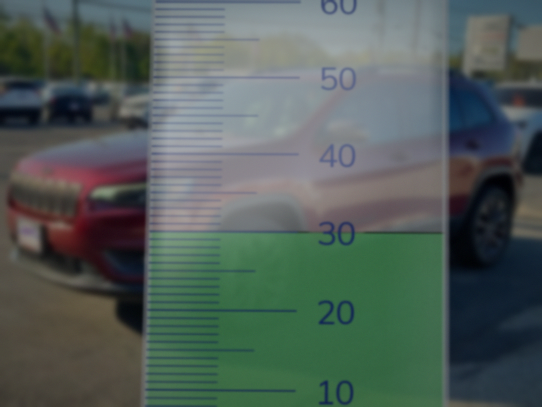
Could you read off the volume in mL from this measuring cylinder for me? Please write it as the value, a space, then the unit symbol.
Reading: 30 mL
